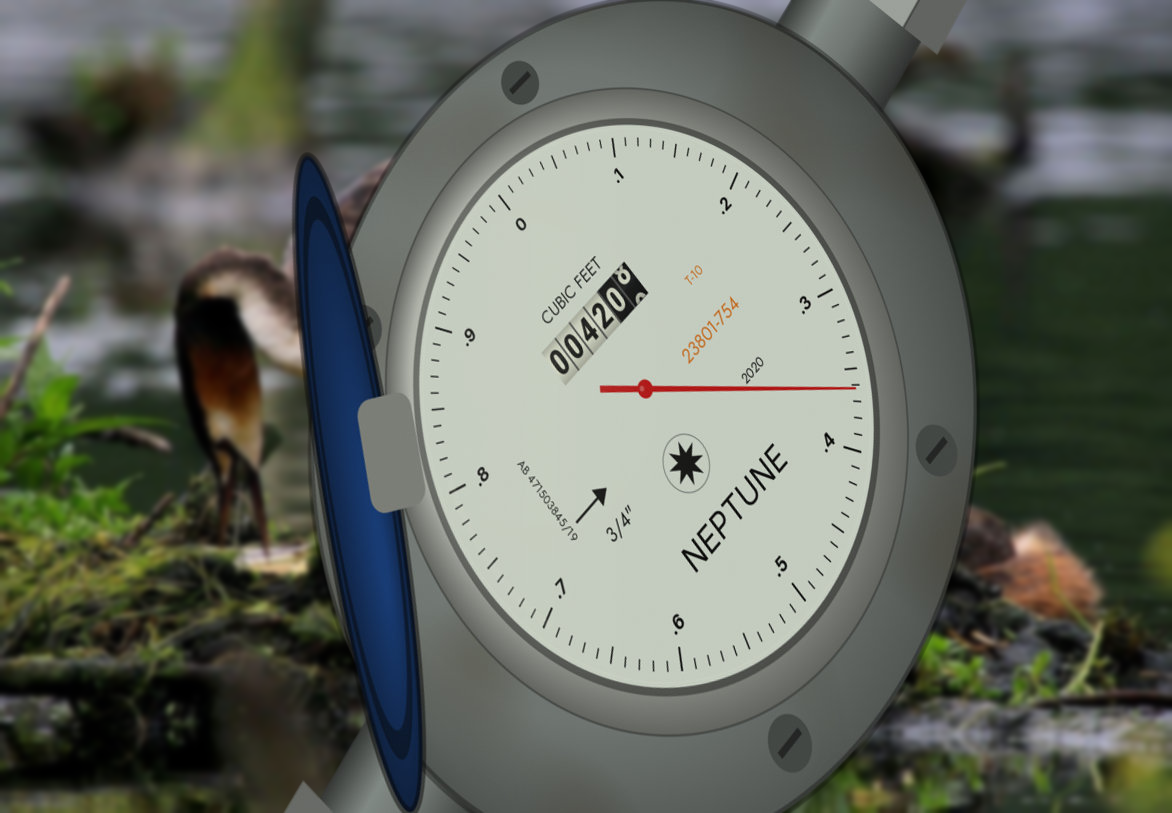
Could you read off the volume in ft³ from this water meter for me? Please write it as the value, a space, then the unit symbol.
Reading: 4208.36 ft³
